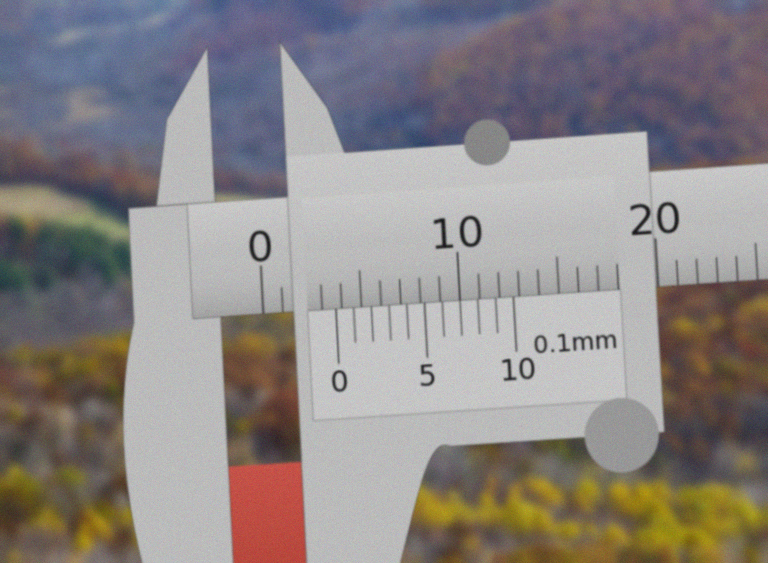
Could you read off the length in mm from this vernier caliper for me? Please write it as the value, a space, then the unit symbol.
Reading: 3.7 mm
